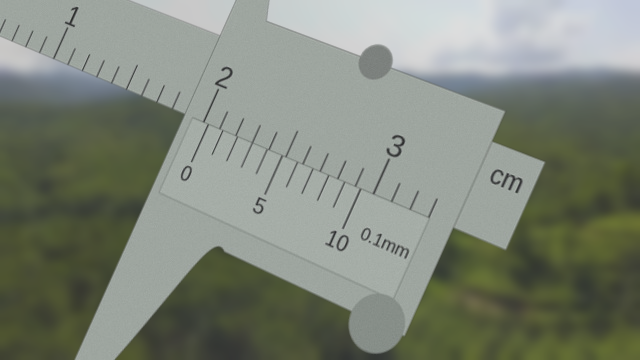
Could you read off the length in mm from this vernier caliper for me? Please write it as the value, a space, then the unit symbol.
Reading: 20.3 mm
